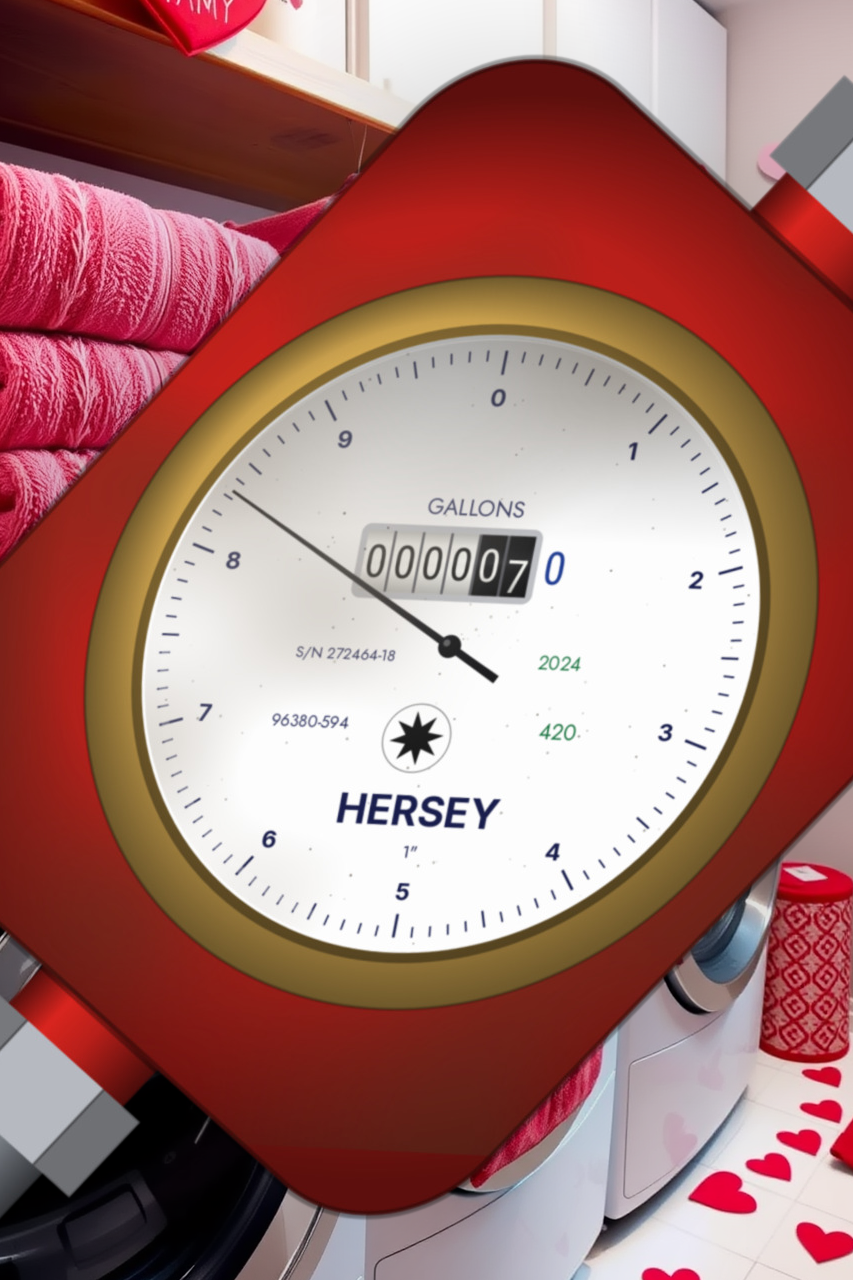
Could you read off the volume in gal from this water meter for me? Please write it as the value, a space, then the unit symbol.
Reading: 68.3 gal
